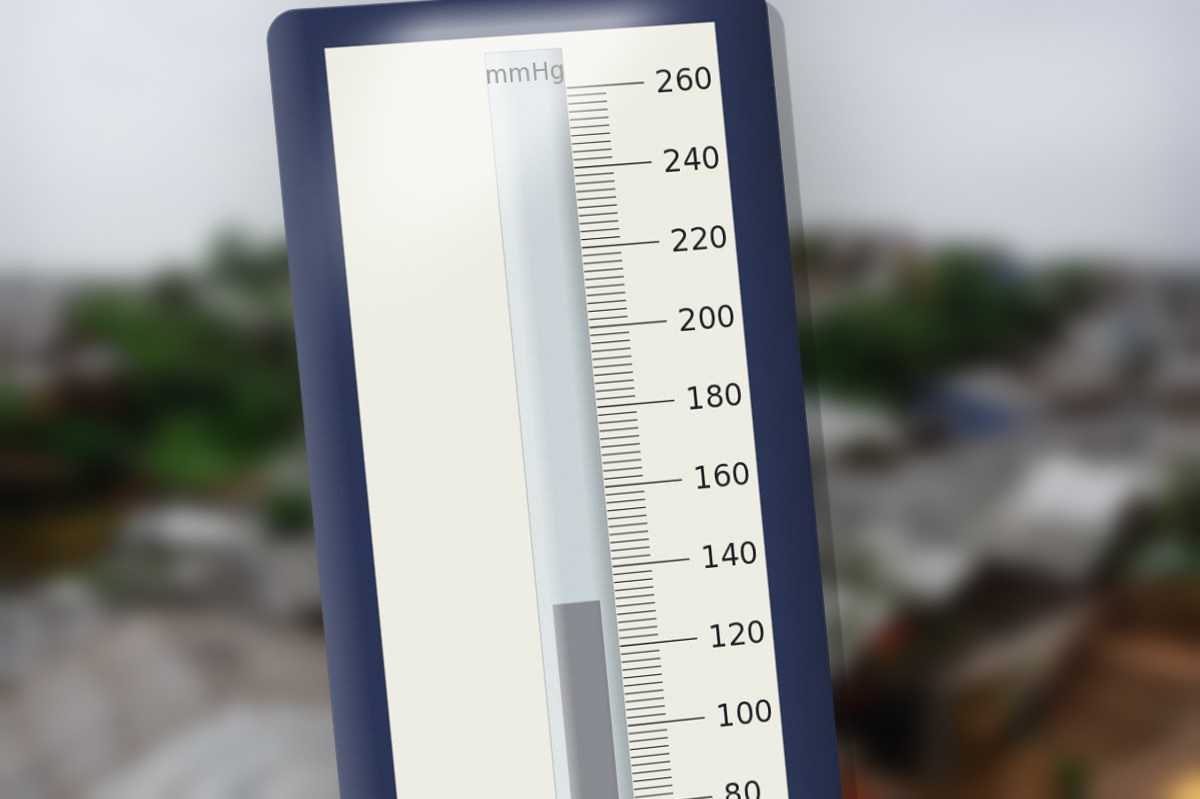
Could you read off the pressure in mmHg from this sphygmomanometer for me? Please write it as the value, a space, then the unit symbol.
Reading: 132 mmHg
